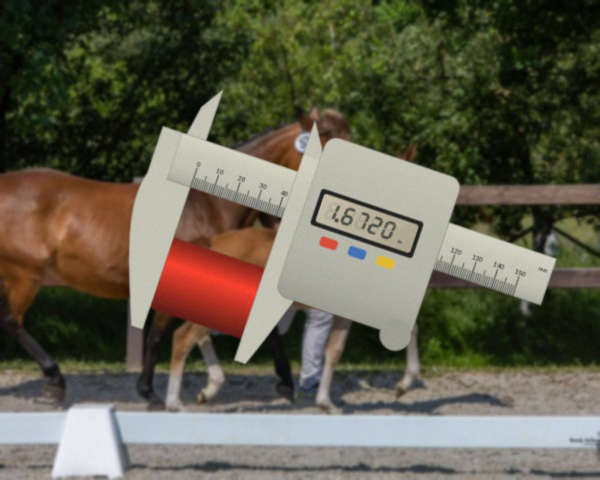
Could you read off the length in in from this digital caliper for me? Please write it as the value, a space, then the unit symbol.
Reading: 1.6720 in
